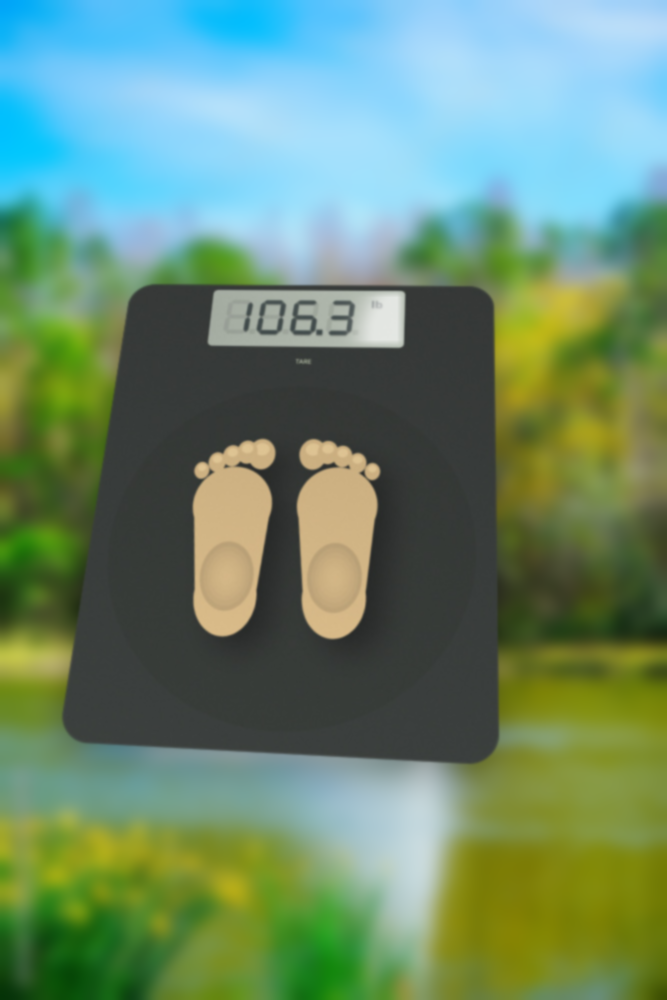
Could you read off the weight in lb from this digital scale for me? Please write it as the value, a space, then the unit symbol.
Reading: 106.3 lb
